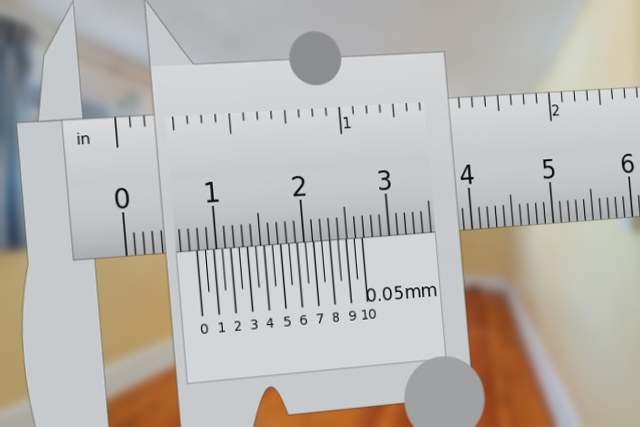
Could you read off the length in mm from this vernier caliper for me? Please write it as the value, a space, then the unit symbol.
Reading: 7.8 mm
